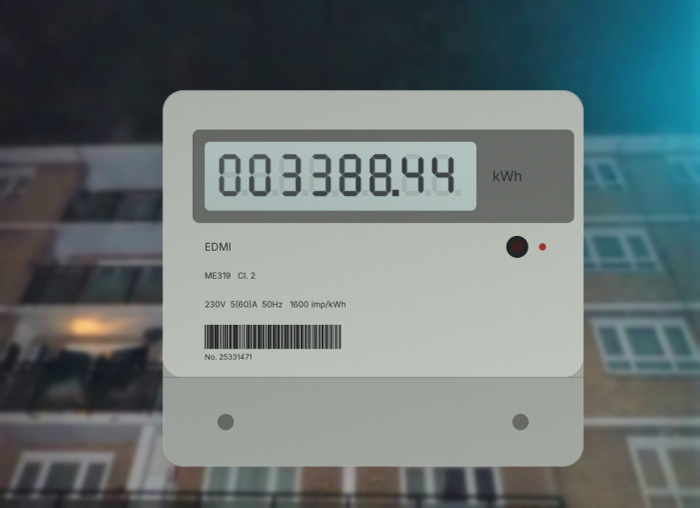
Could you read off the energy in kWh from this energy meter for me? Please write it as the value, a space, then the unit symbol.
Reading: 3388.44 kWh
